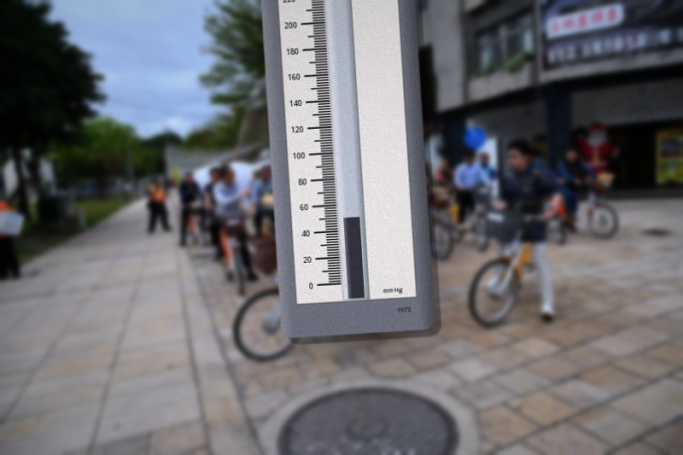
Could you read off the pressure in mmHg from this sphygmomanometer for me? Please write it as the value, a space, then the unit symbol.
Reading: 50 mmHg
